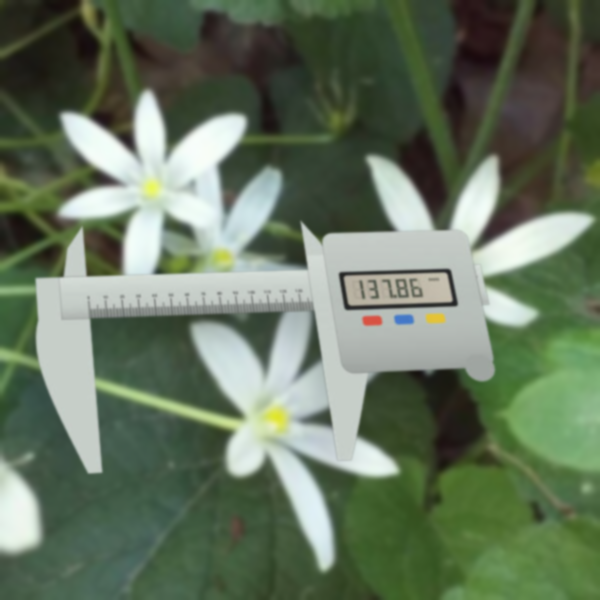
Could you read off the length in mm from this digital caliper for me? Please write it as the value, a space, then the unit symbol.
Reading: 137.86 mm
